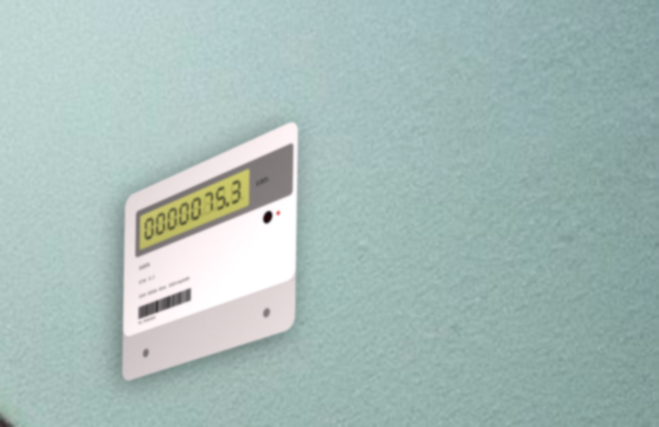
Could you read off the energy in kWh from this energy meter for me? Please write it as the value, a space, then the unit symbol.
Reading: 75.3 kWh
